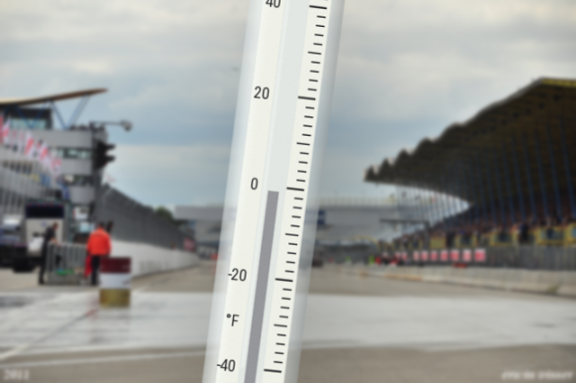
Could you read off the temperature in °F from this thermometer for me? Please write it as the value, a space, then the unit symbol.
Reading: -1 °F
